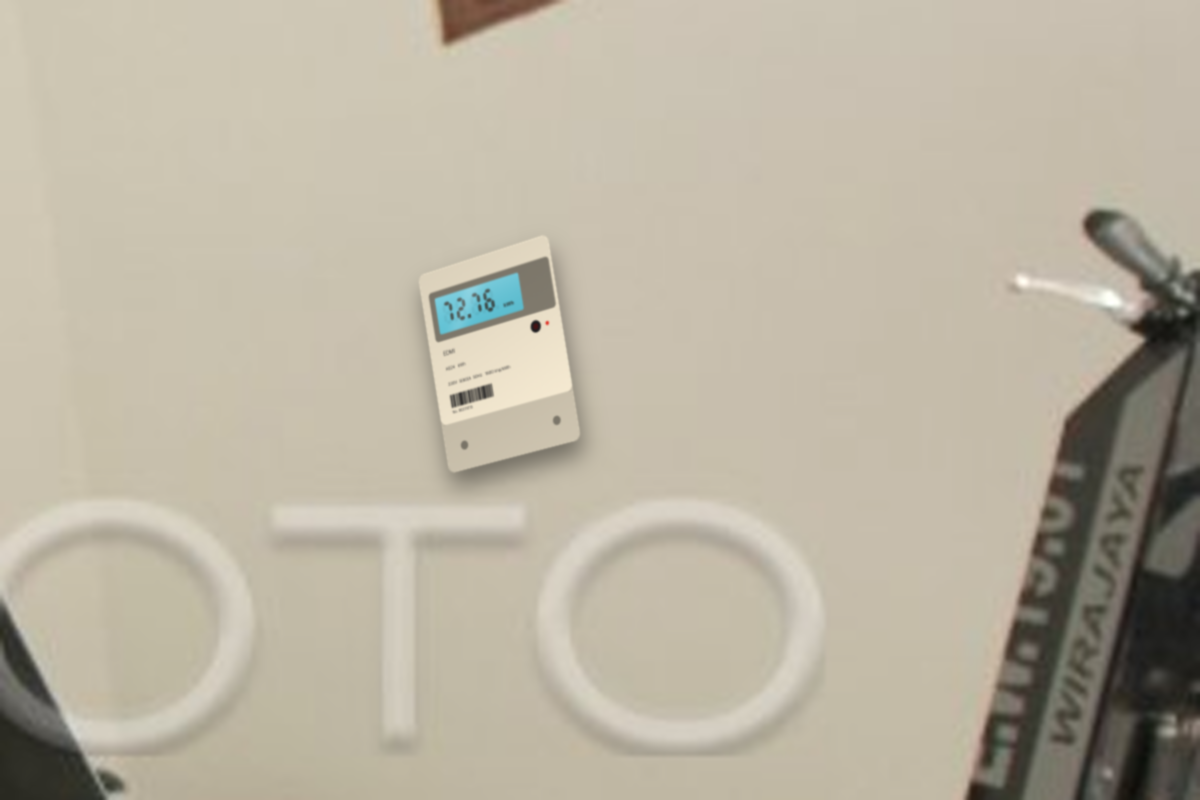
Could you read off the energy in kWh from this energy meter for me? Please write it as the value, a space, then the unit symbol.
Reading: 72.76 kWh
